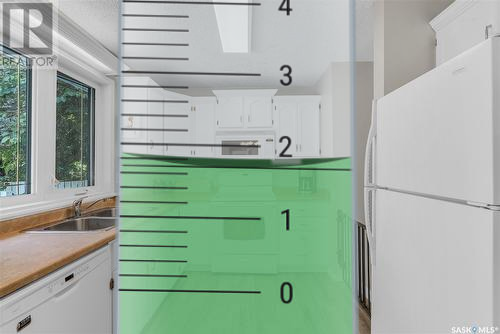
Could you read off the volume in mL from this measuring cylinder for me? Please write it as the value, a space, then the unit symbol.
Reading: 1.7 mL
